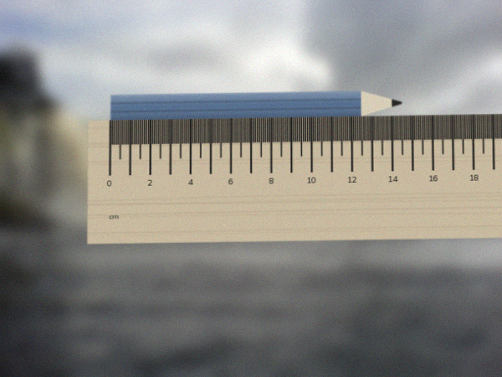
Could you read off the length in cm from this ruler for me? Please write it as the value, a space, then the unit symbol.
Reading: 14.5 cm
